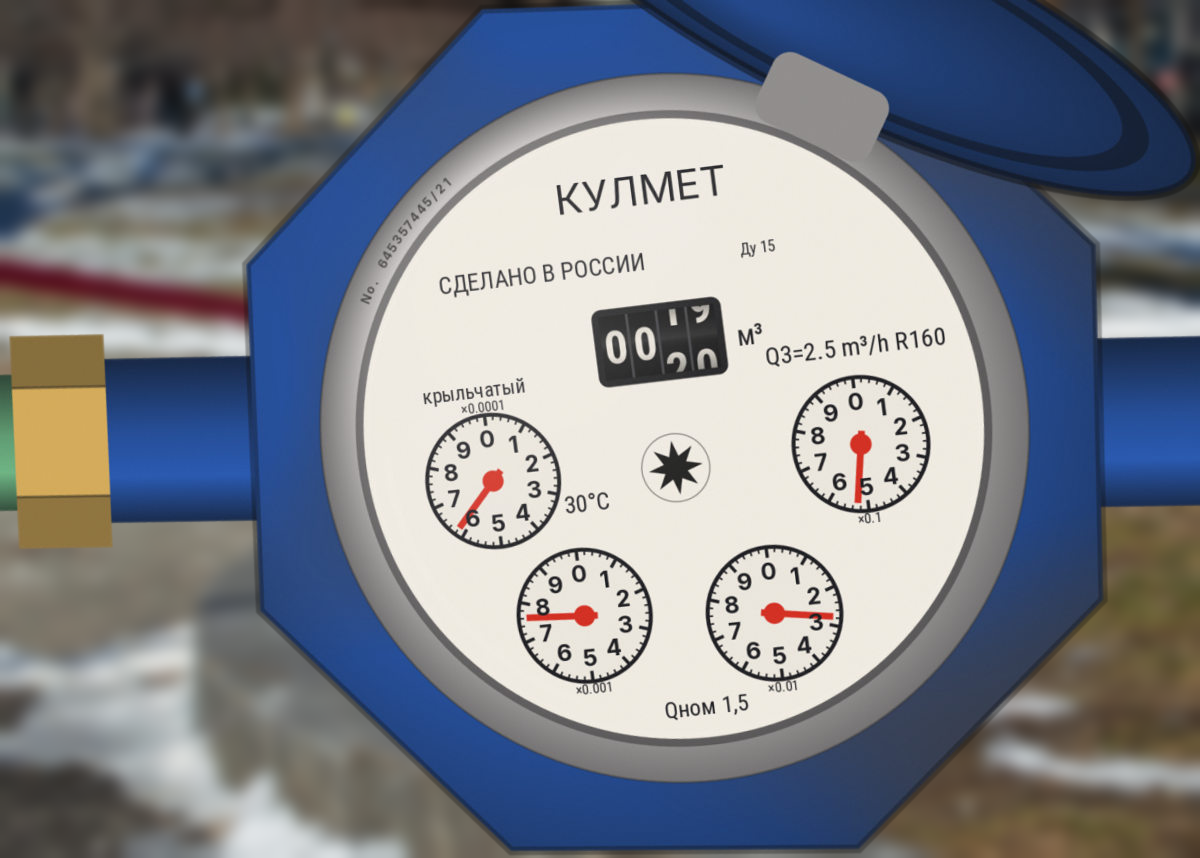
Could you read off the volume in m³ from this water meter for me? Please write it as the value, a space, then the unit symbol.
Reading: 19.5276 m³
